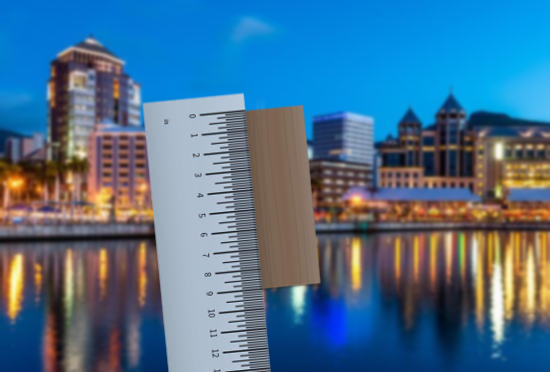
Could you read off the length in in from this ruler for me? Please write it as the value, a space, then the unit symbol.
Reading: 9 in
